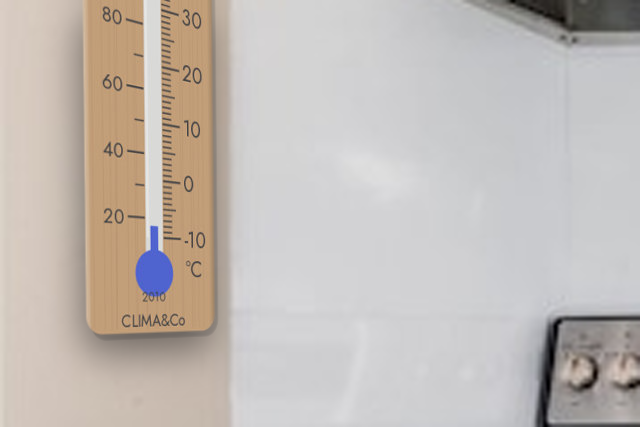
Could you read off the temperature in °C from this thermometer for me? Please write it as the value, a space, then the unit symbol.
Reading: -8 °C
